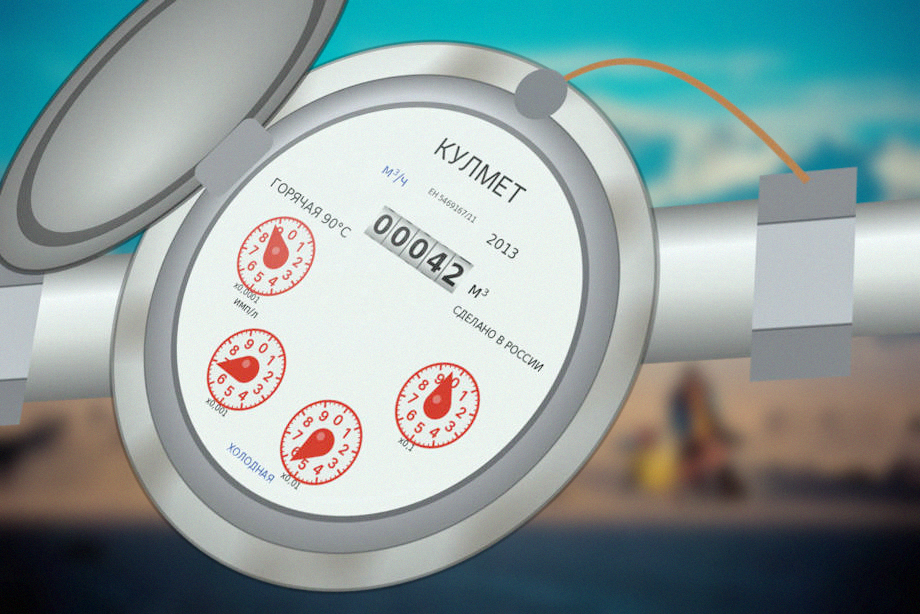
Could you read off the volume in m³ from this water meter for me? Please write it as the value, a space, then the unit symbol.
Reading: 41.9568 m³
